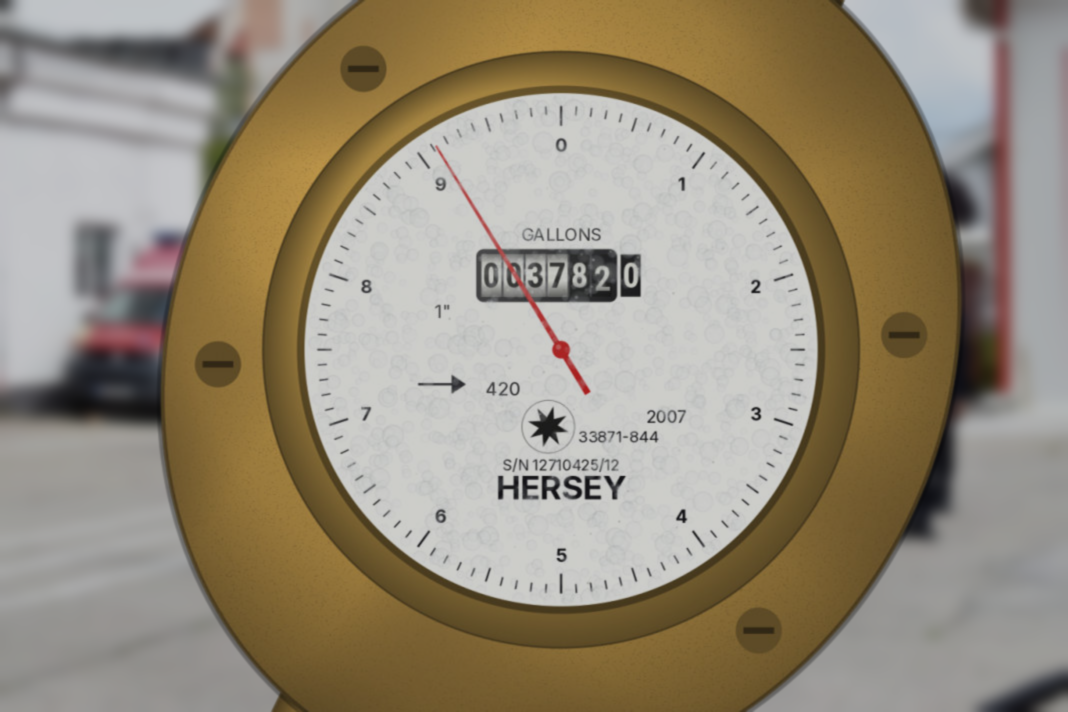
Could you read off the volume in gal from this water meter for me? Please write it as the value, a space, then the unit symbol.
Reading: 37819.1 gal
